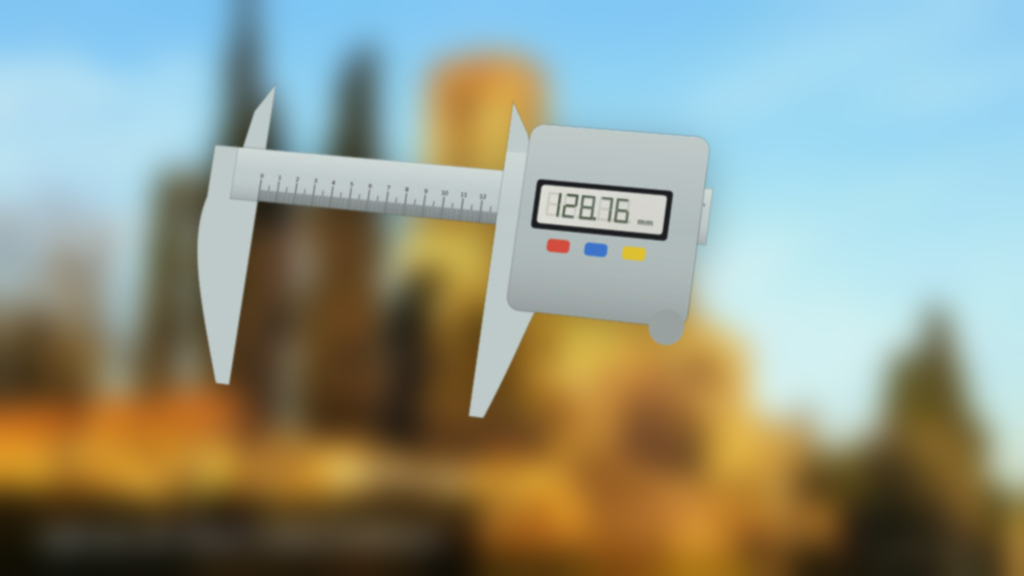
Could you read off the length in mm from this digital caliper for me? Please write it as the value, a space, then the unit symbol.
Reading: 128.76 mm
